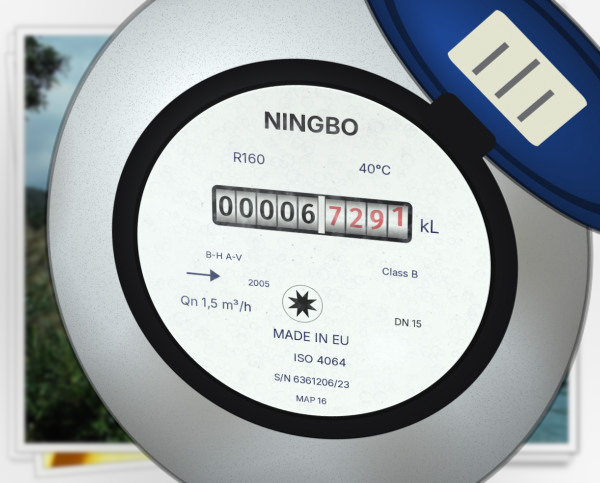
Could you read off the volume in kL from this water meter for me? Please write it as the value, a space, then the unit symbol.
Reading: 6.7291 kL
